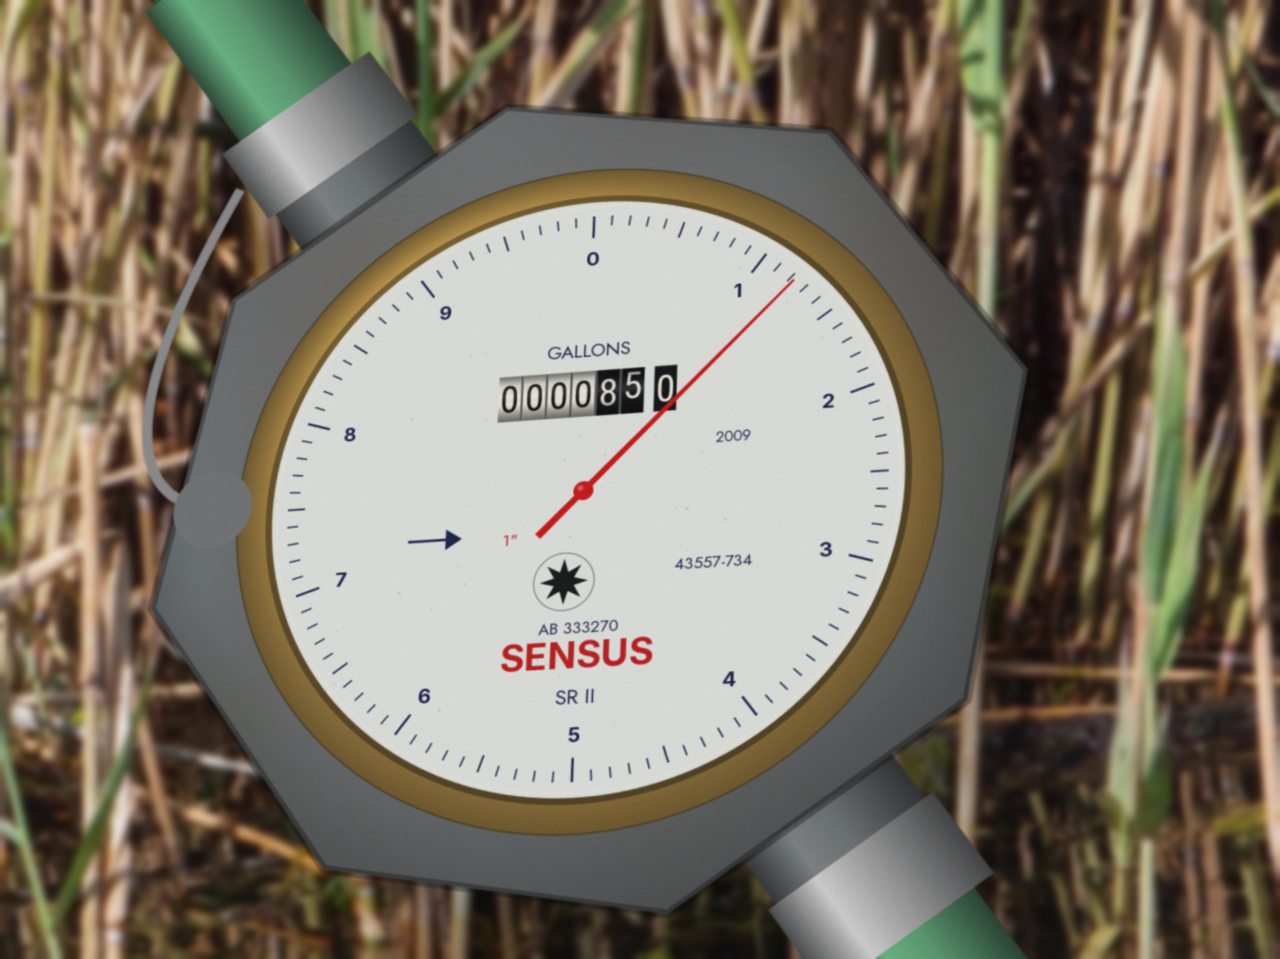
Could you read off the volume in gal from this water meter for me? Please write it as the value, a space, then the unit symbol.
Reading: 851.2 gal
